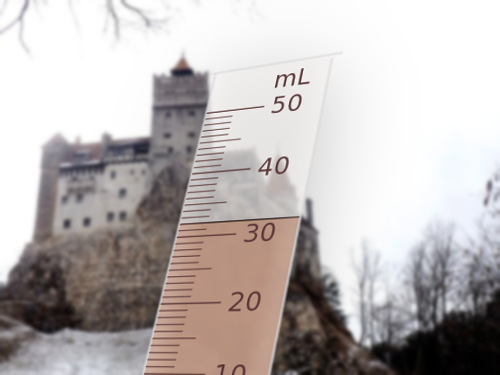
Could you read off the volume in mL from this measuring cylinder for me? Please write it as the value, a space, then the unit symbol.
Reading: 32 mL
